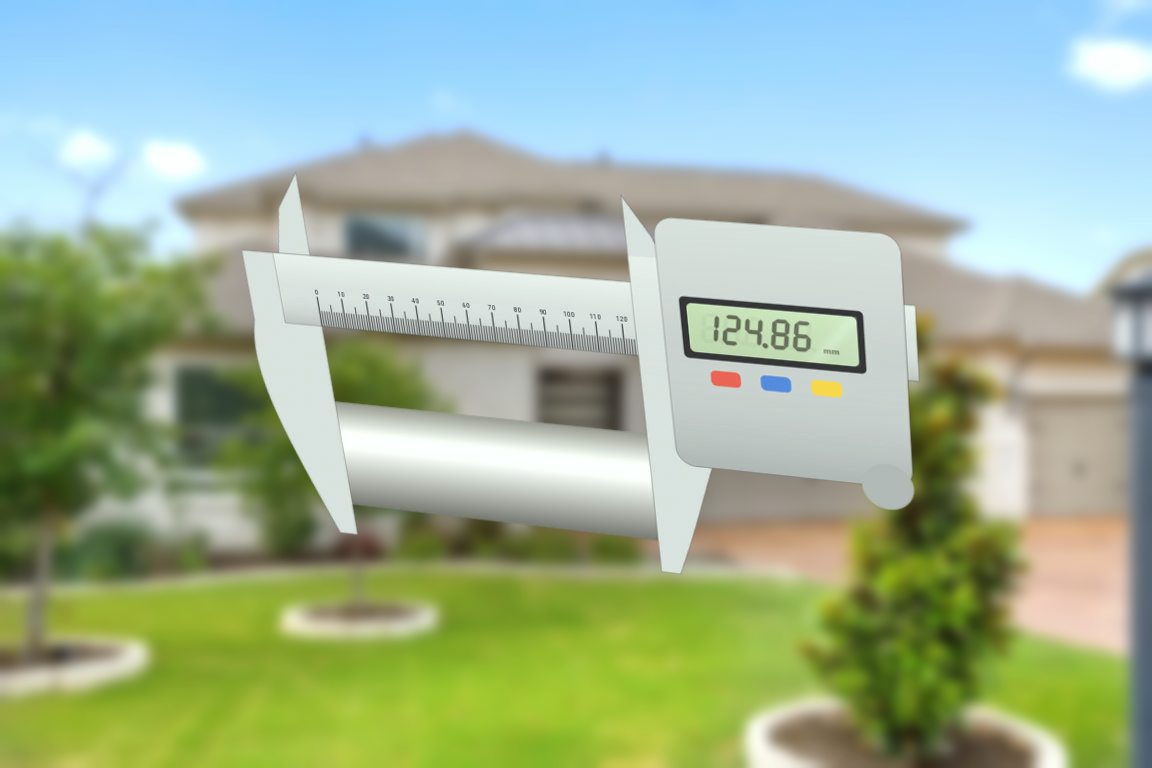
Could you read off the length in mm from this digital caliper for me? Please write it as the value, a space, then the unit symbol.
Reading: 124.86 mm
